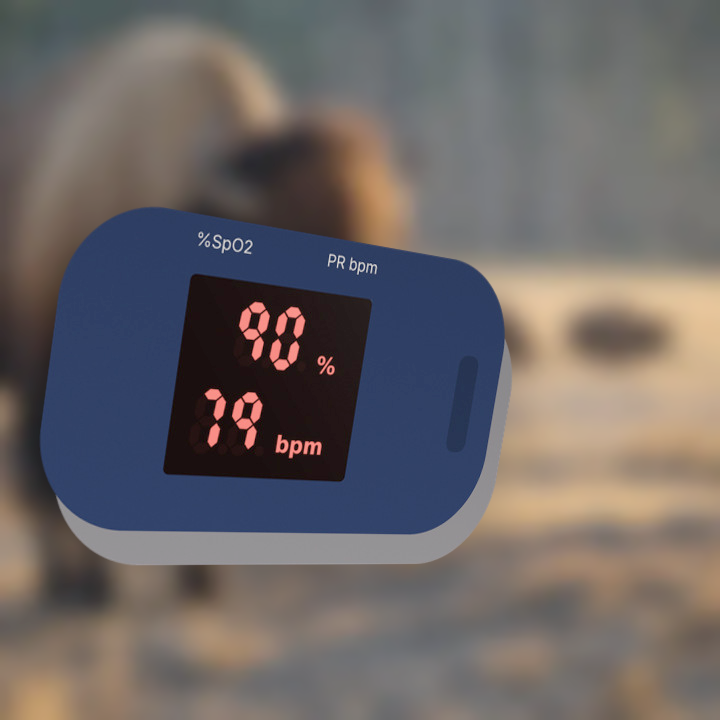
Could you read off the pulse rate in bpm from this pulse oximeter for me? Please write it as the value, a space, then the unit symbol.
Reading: 79 bpm
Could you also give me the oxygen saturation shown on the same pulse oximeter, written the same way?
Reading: 90 %
